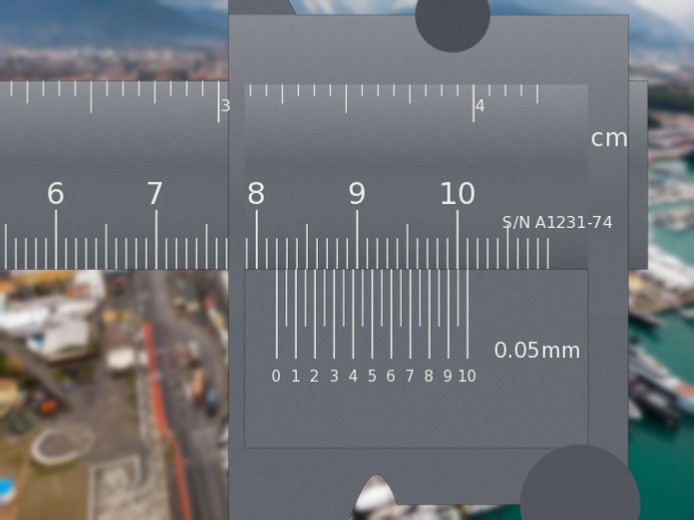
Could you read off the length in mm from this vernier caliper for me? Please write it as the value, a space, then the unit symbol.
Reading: 82.0 mm
